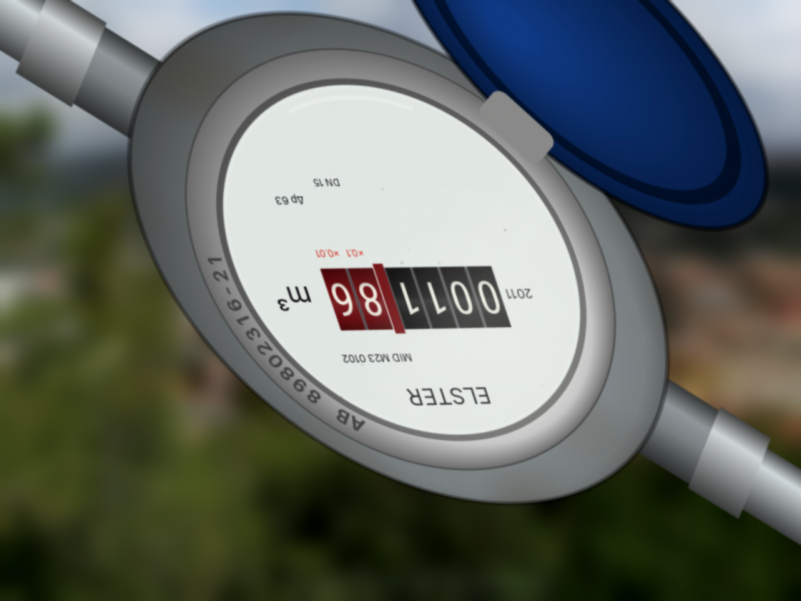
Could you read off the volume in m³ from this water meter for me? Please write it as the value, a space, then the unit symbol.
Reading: 11.86 m³
